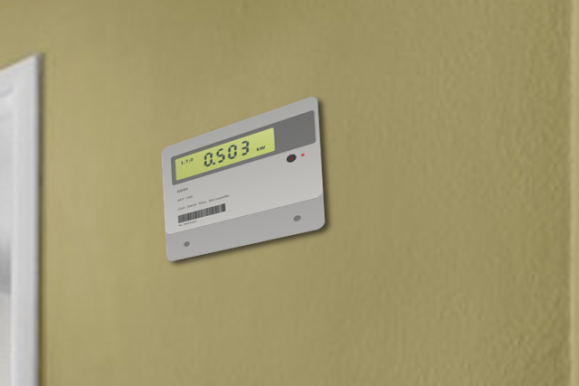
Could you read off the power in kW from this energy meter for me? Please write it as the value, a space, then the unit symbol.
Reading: 0.503 kW
